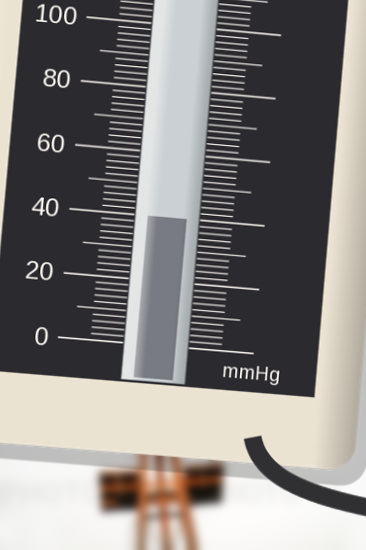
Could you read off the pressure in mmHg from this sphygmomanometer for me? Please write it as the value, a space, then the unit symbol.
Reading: 40 mmHg
